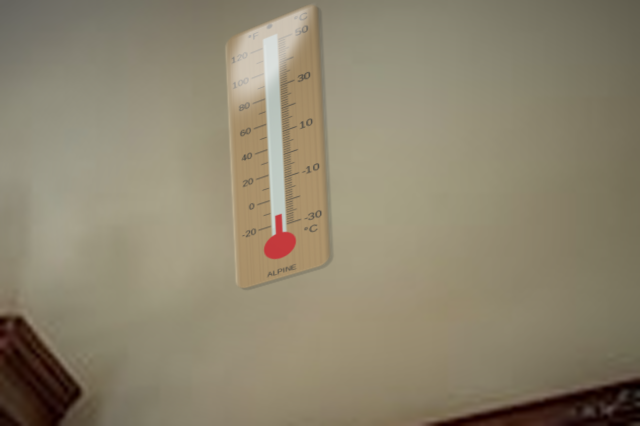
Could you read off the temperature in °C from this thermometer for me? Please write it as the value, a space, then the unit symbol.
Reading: -25 °C
